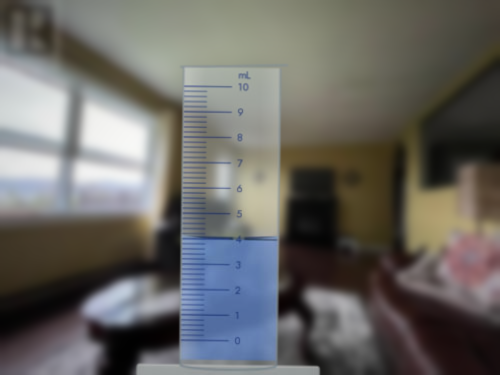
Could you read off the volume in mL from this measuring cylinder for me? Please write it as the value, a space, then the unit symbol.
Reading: 4 mL
